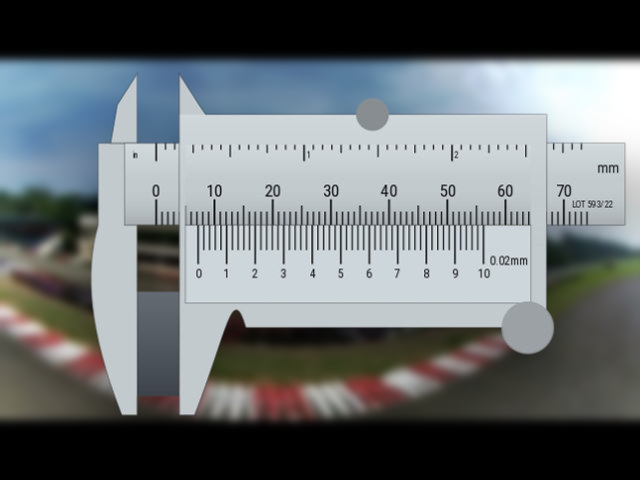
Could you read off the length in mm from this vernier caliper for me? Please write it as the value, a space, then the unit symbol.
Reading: 7.2 mm
